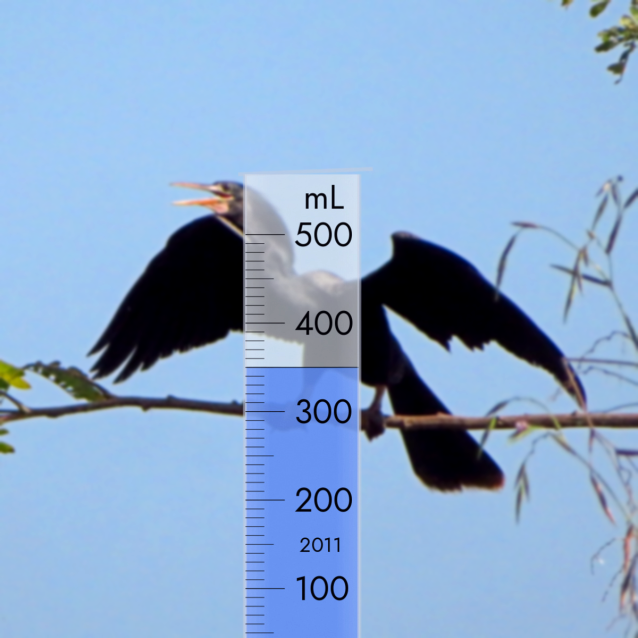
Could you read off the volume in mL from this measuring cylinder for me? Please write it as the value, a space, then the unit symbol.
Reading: 350 mL
